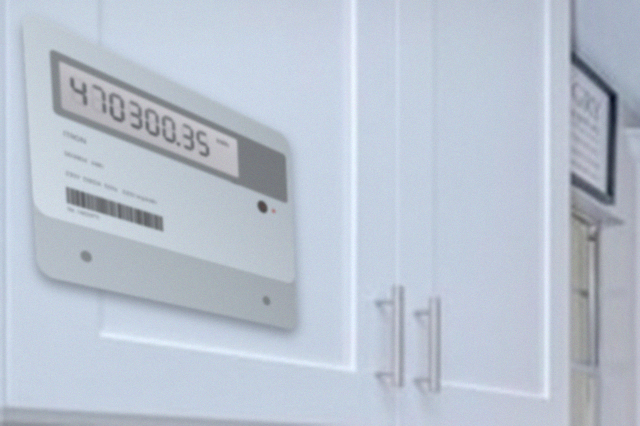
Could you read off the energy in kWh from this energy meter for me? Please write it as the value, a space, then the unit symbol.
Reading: 470300.35 kWh
